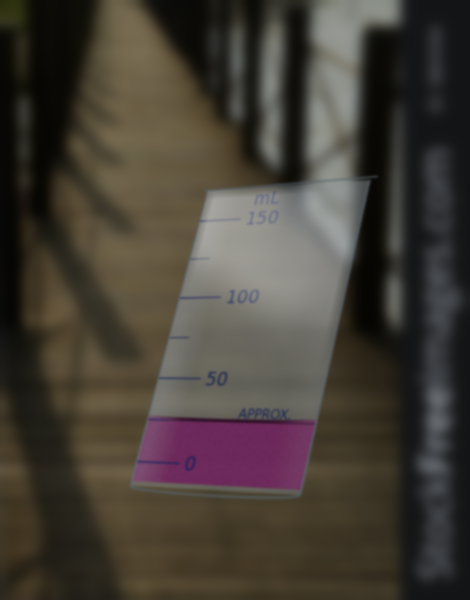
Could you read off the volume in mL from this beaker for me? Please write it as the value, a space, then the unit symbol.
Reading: 25 mL
